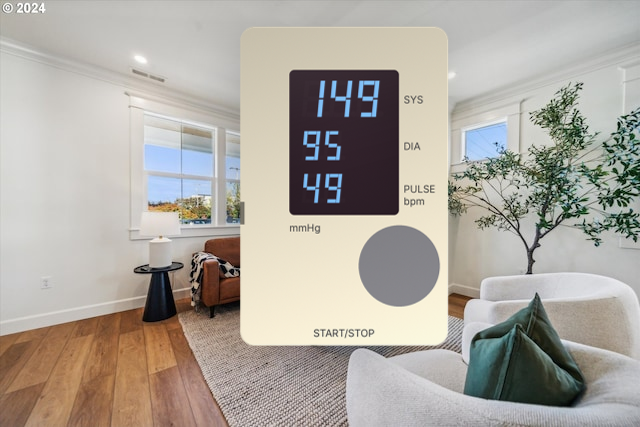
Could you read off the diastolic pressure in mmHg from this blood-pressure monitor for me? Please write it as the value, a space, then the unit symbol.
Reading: 95 mmHg
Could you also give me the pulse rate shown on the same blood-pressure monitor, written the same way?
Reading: 49 bpm
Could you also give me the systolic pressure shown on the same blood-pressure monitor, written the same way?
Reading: 149 mmHg
